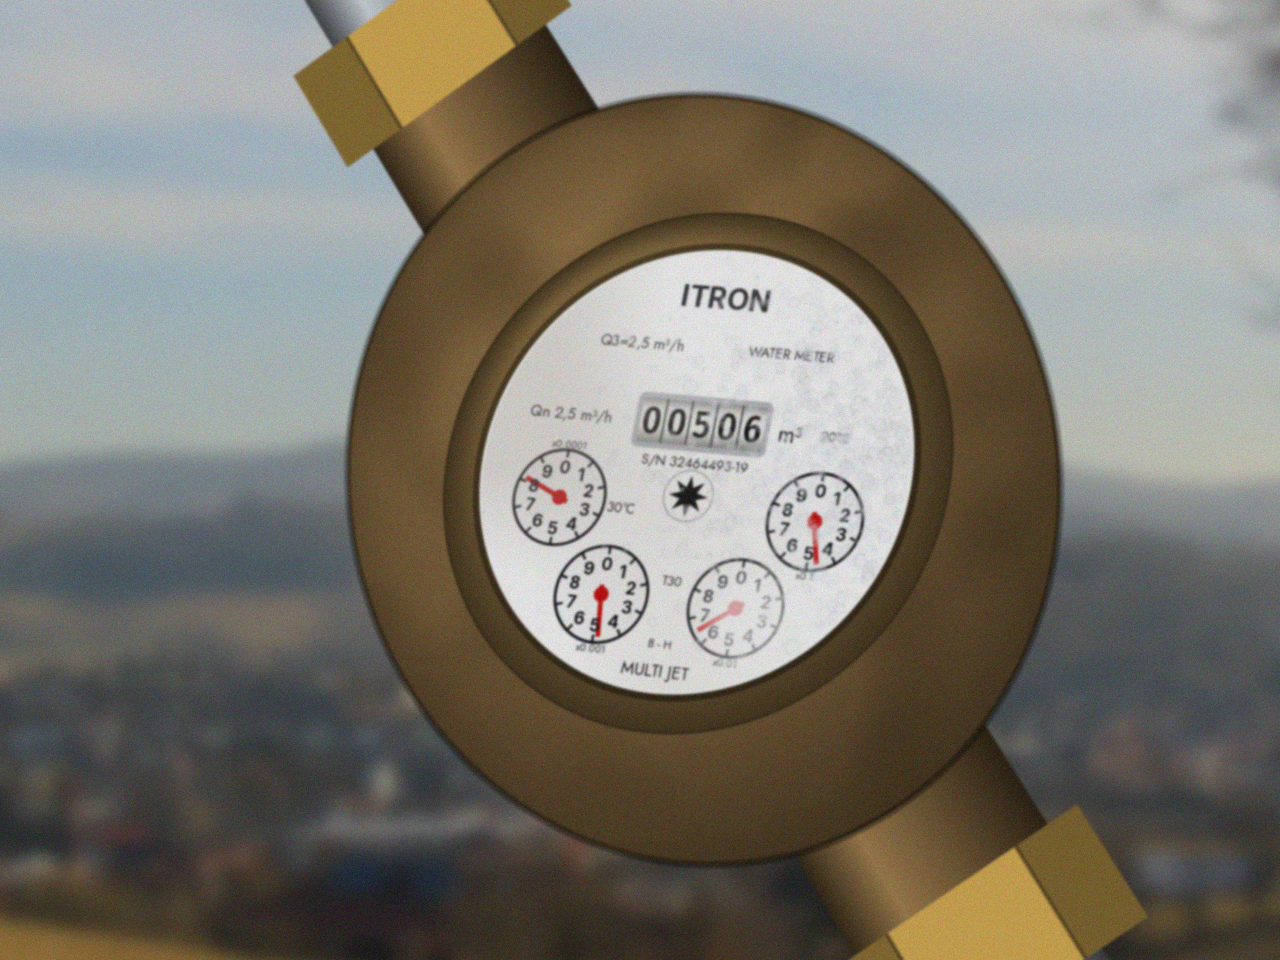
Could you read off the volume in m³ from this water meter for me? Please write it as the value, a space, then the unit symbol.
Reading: 506.4648 m³
